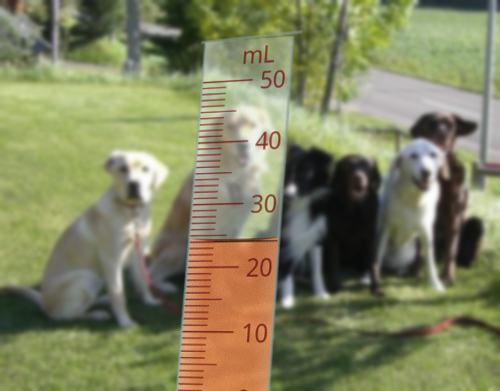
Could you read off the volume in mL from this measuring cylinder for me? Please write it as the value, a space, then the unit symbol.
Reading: 24 mL
